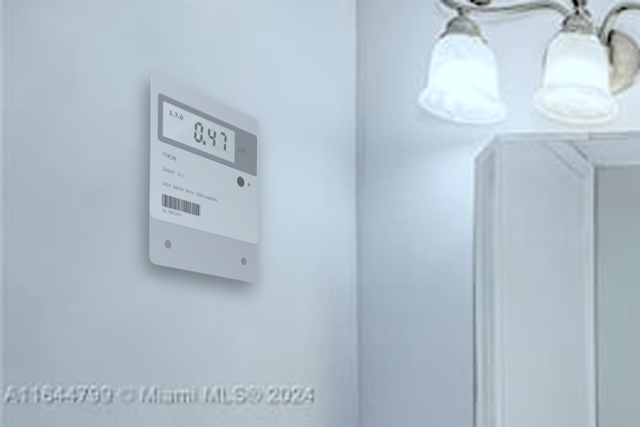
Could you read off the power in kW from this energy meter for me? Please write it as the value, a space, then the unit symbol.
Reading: 0.47 kW
